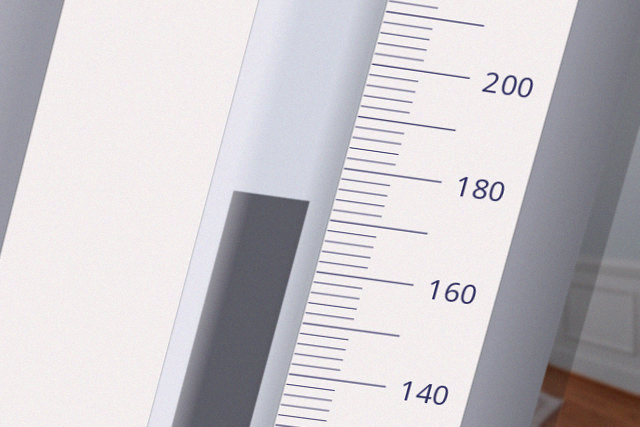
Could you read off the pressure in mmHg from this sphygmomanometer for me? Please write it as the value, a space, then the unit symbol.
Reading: 173 mmHg
